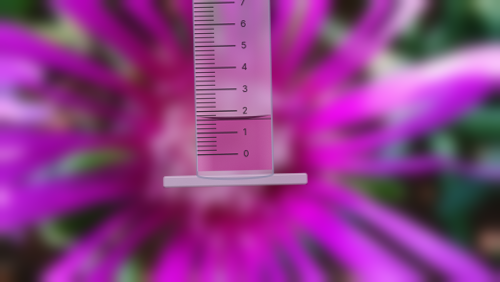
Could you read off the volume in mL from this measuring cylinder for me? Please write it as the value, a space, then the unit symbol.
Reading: 1.6 mL
